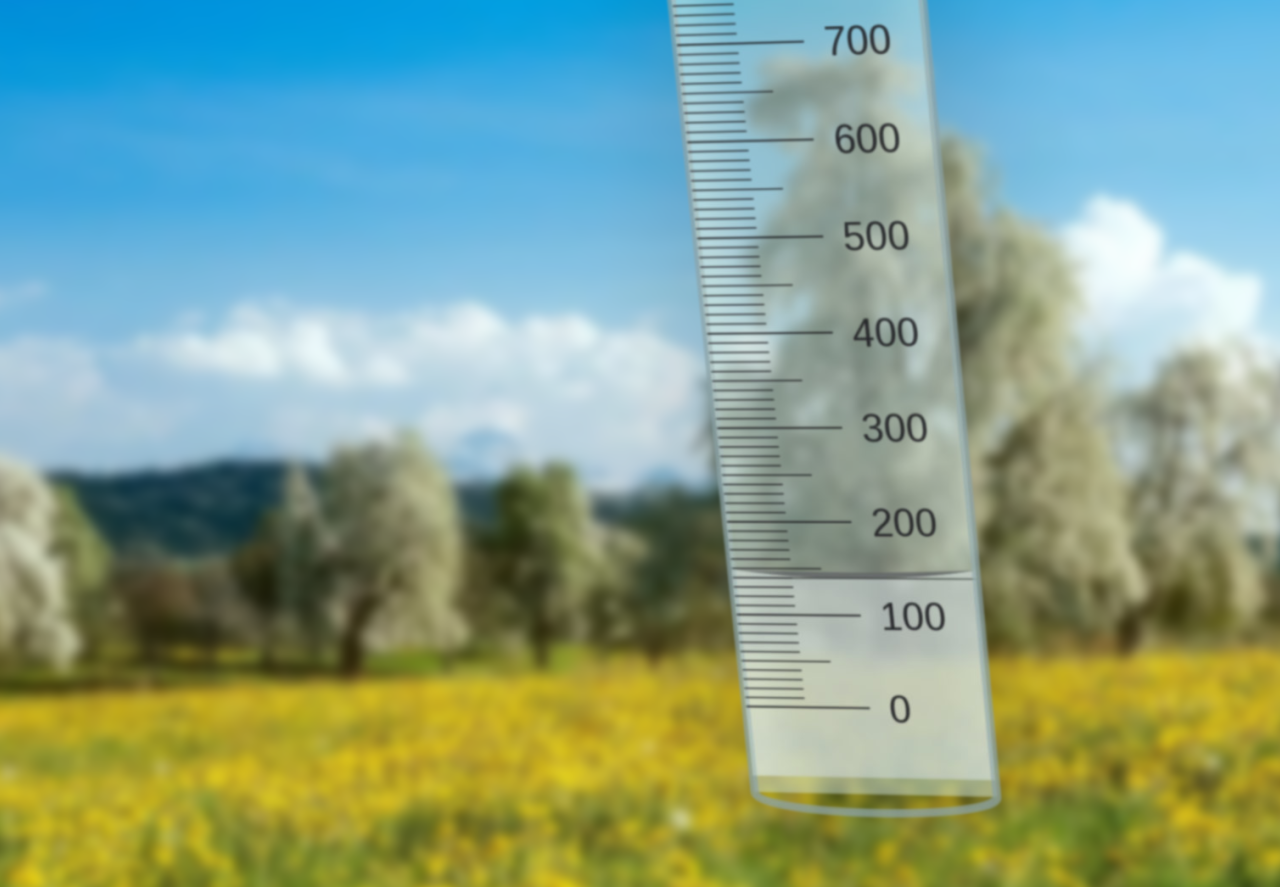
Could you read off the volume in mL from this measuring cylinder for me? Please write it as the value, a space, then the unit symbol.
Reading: 140 mL
